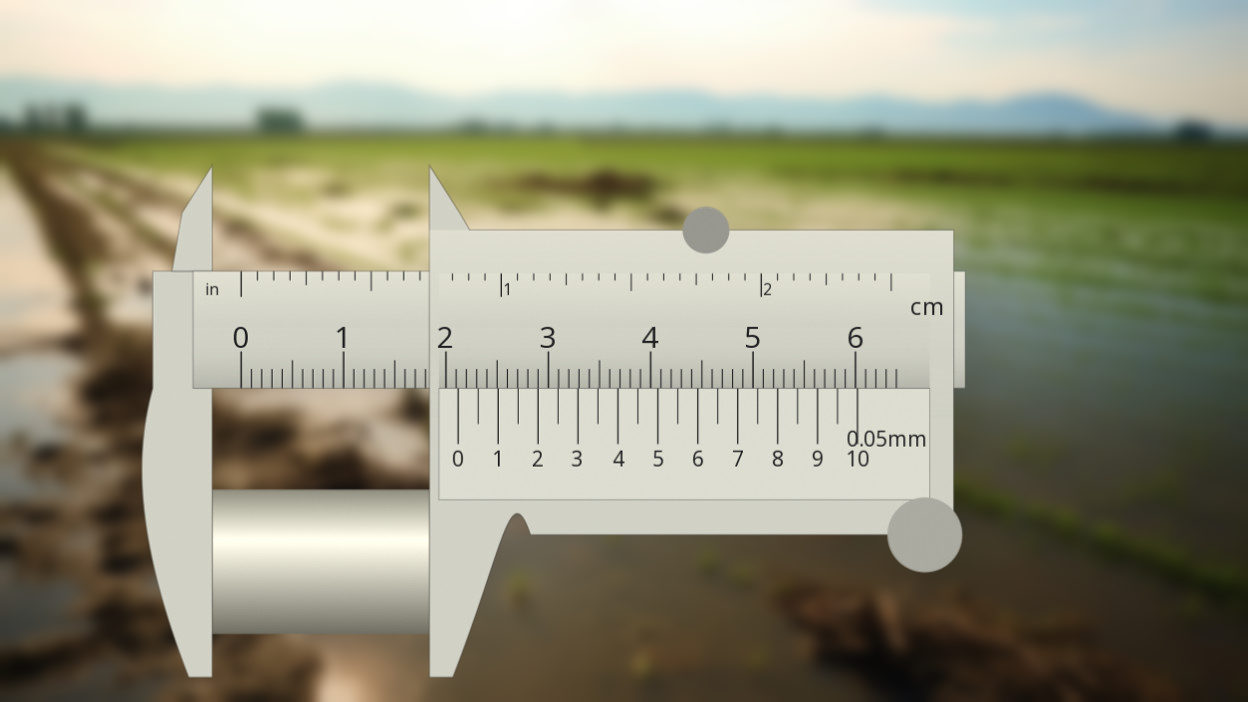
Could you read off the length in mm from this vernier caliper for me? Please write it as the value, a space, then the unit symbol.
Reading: 21.2 mm
